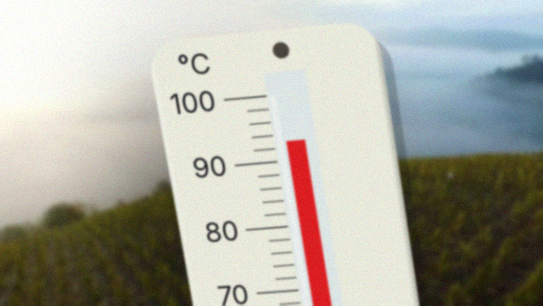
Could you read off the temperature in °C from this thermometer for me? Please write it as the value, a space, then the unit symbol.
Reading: 93 °C
